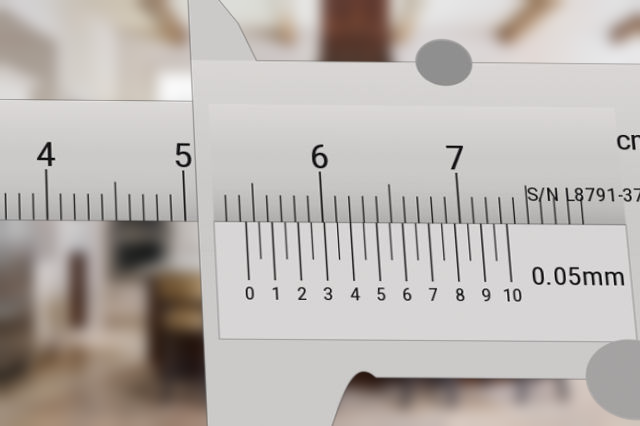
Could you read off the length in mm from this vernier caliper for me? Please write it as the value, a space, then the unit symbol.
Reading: 54.4 mm
